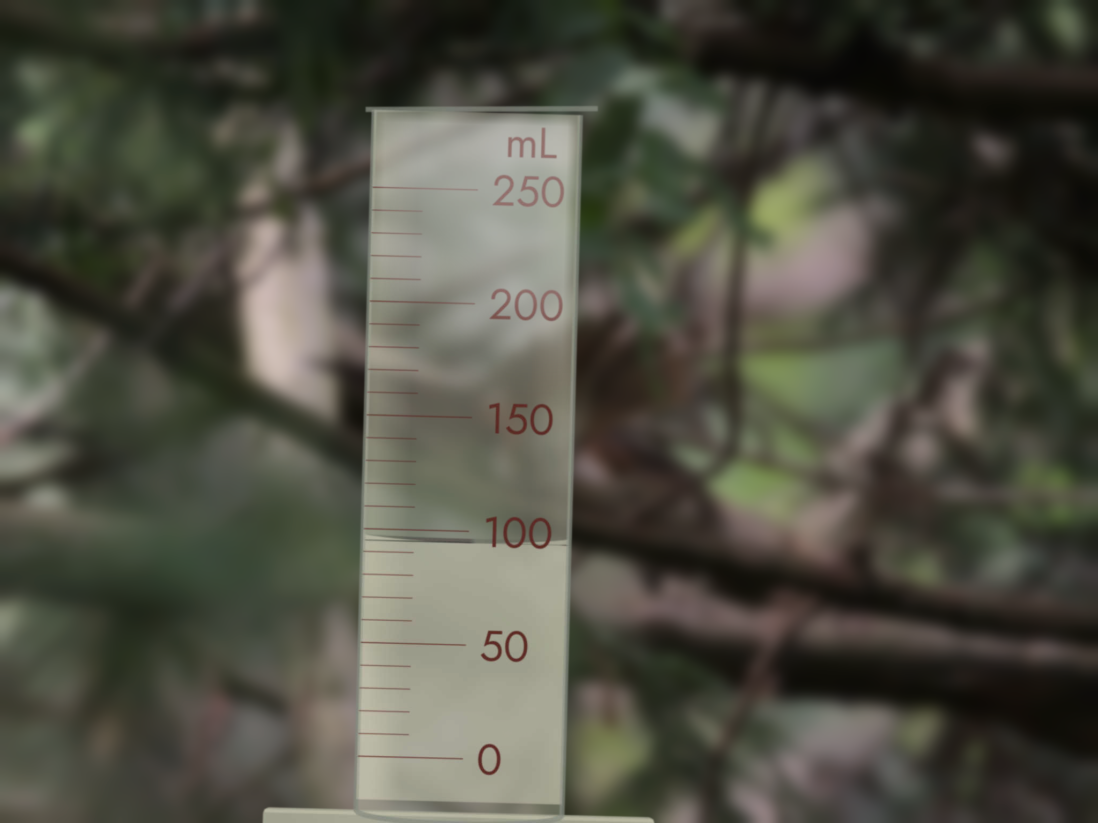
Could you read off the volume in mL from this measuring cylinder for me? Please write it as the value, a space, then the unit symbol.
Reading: 95 mL
